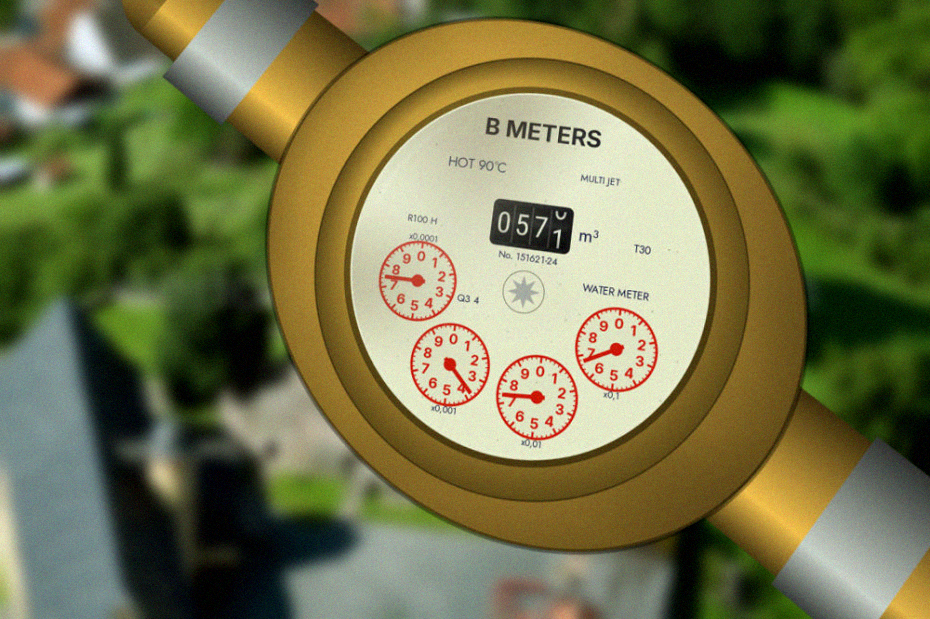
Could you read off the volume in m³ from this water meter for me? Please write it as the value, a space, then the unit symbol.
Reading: 570.6737 m³
